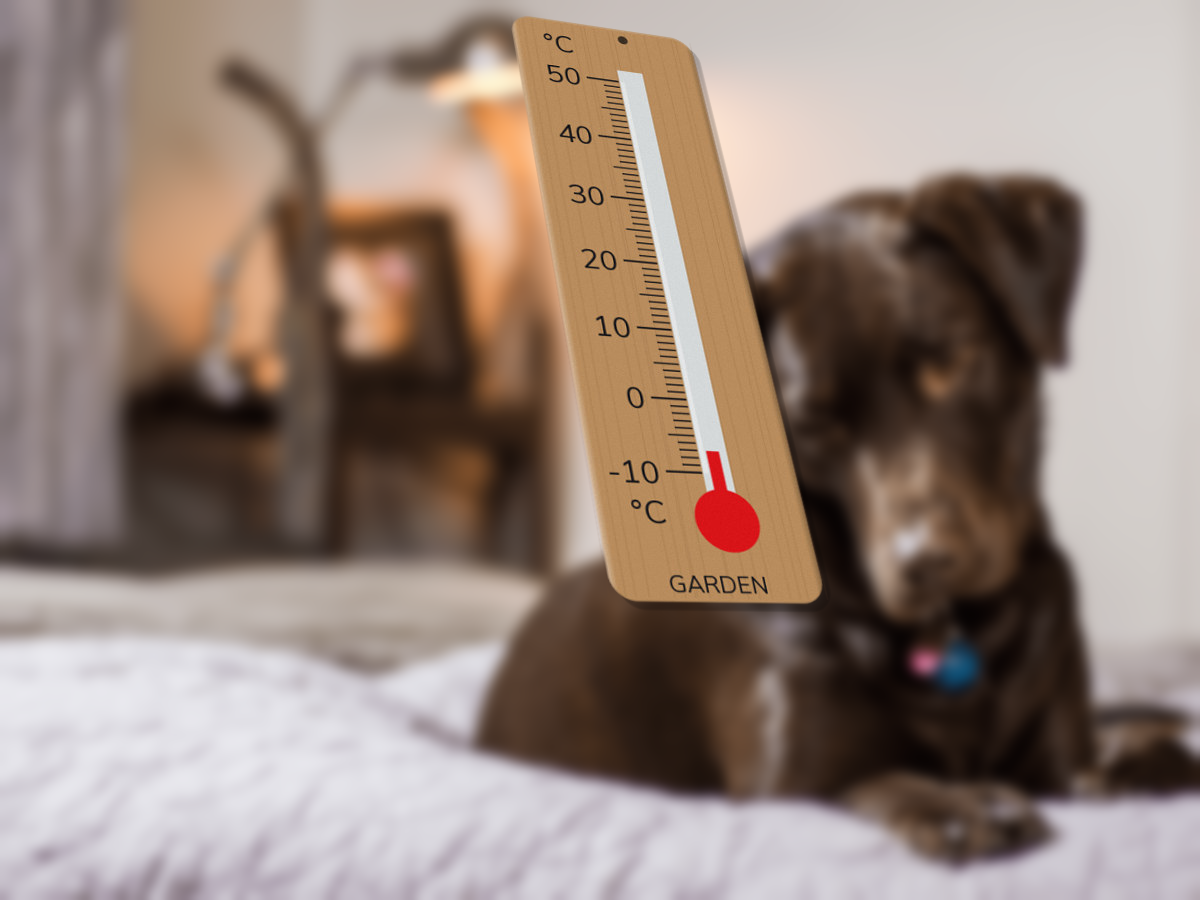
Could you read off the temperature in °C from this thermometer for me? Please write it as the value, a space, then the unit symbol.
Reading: -7 °C
